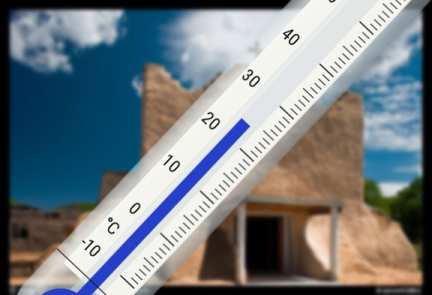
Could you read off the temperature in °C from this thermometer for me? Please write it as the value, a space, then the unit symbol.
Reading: 24 °C
